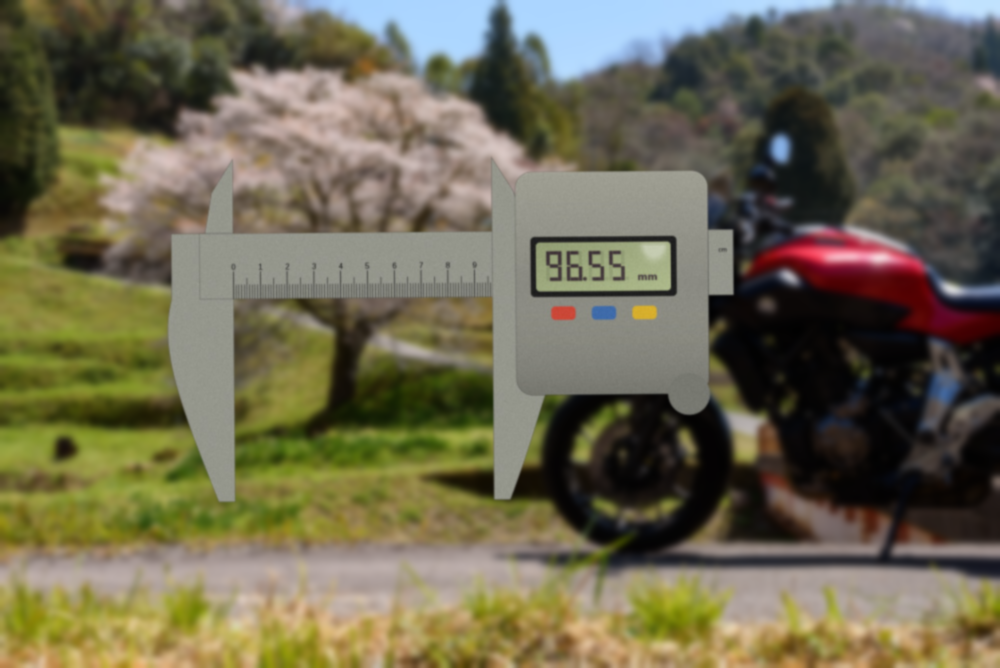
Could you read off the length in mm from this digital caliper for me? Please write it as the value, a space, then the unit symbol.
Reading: 96.55 mm
